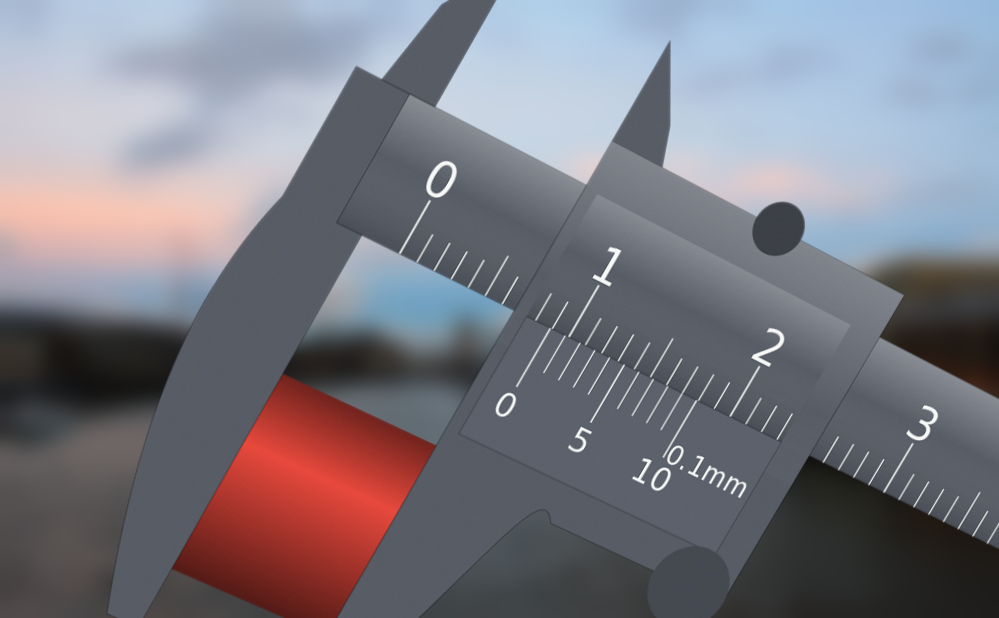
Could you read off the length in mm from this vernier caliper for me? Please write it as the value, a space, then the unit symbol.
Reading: 8.9 mm
